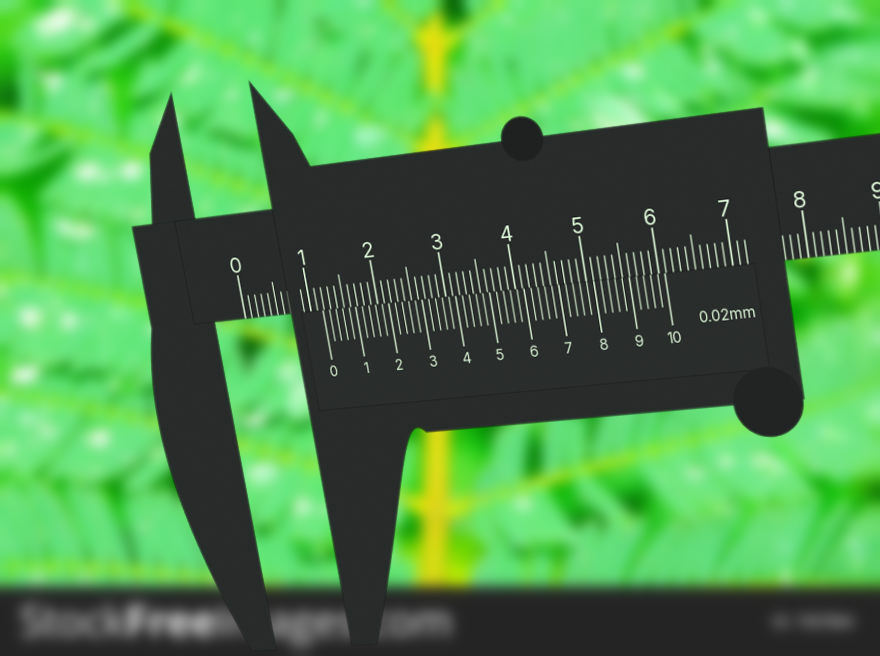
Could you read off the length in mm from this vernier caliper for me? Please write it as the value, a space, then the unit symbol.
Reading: 11.8 mm
